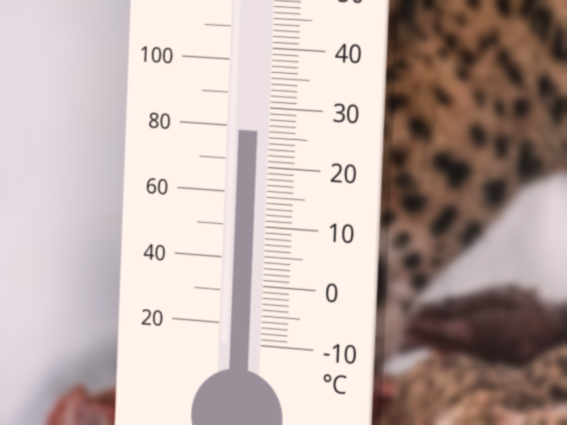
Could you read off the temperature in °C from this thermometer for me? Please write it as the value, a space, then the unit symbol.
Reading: 26 °C
